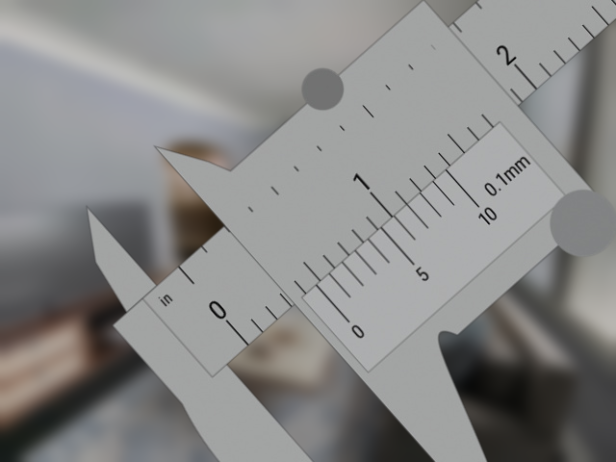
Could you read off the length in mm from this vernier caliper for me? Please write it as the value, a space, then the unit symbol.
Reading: 4.7 mm
